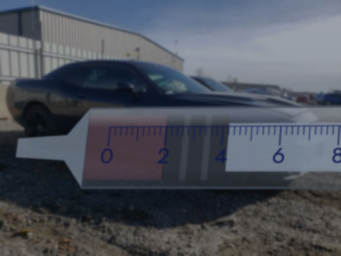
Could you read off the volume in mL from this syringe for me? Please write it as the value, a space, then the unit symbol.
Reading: 2 mL
